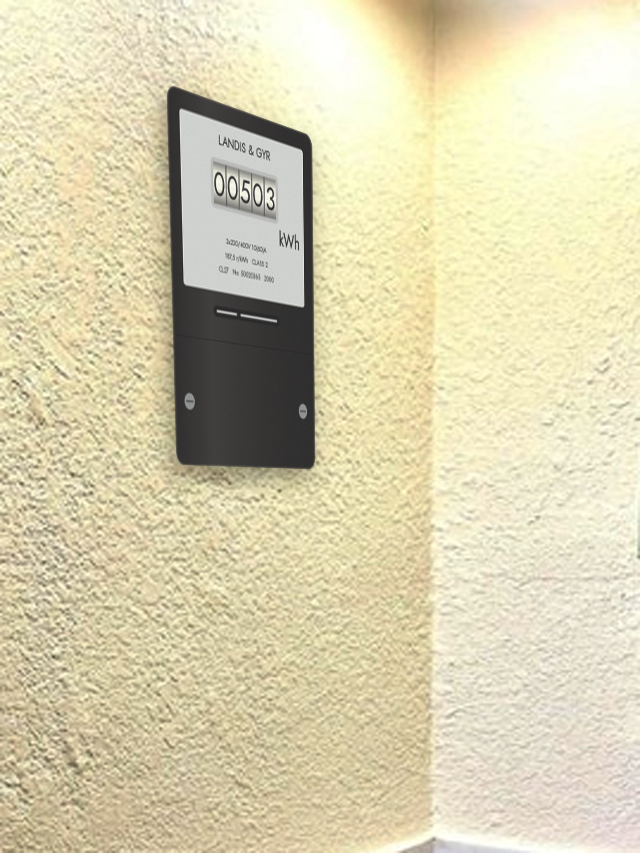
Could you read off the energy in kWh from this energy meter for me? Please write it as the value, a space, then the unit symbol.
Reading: 503 kWh
